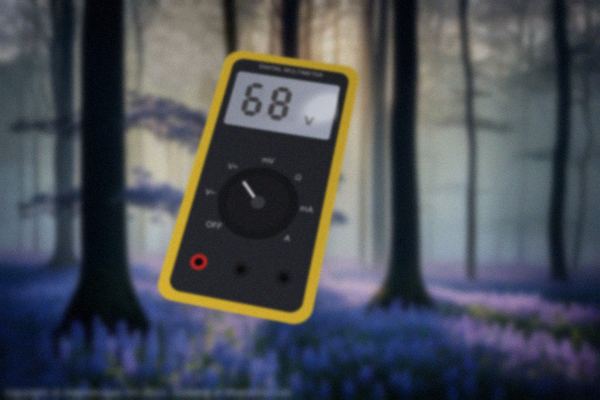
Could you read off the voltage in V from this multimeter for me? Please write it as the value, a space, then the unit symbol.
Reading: 68 V
